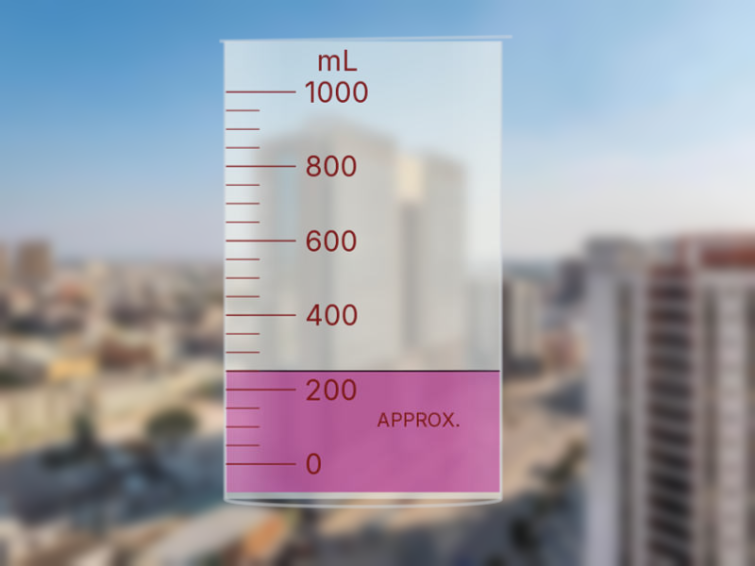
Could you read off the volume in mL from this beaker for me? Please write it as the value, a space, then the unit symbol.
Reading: 250 mL
